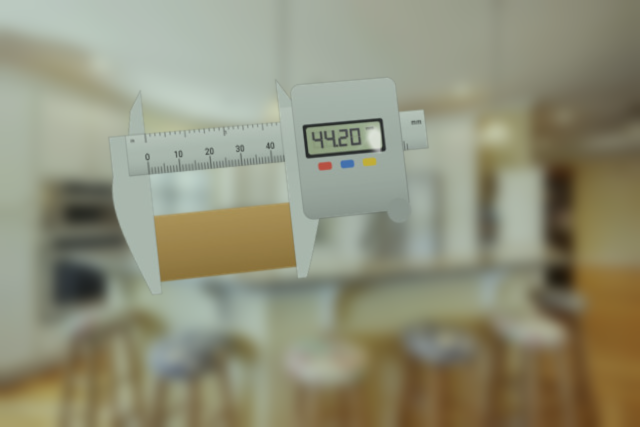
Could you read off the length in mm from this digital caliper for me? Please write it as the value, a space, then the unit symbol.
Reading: 44.20 mm
